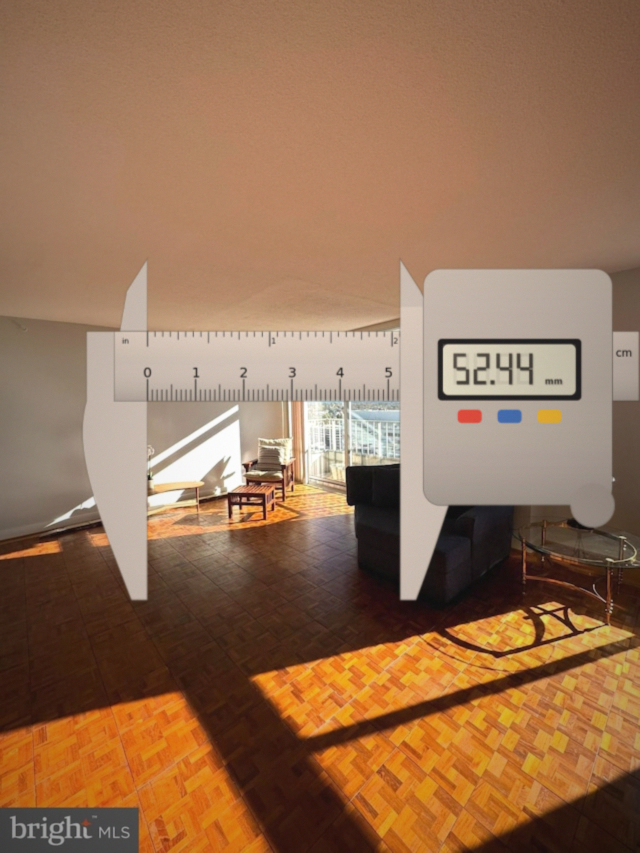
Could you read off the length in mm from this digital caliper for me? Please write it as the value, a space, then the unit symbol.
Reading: 52.44 mm
